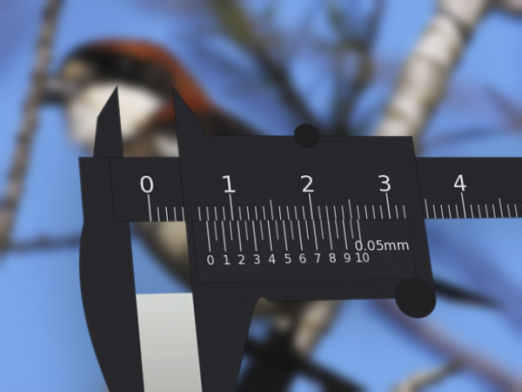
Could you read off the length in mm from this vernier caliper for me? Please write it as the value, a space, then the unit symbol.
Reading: 6.8 mm
